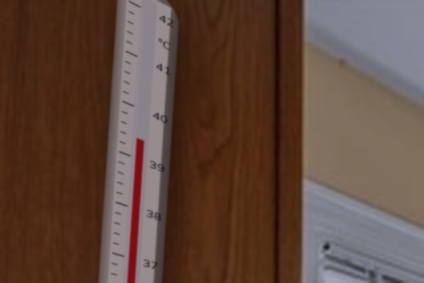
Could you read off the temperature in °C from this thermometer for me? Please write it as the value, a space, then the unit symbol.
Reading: 39.4 °C
